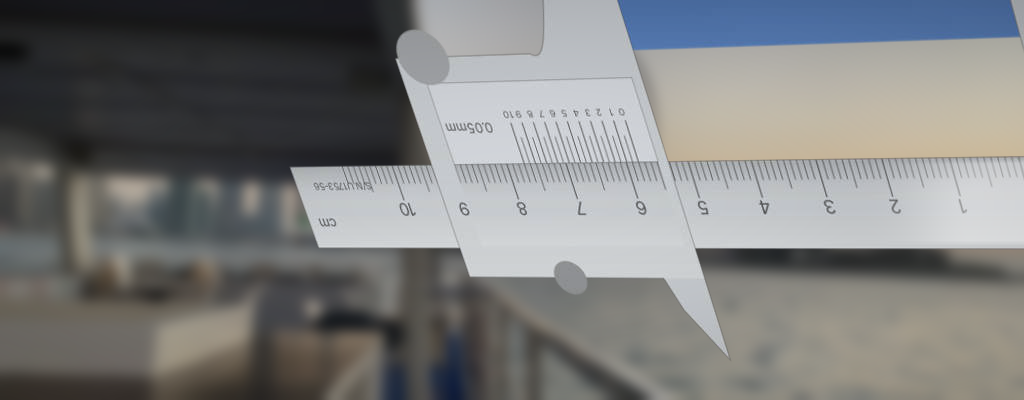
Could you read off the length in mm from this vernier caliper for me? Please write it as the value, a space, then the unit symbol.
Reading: 58.0 mm
